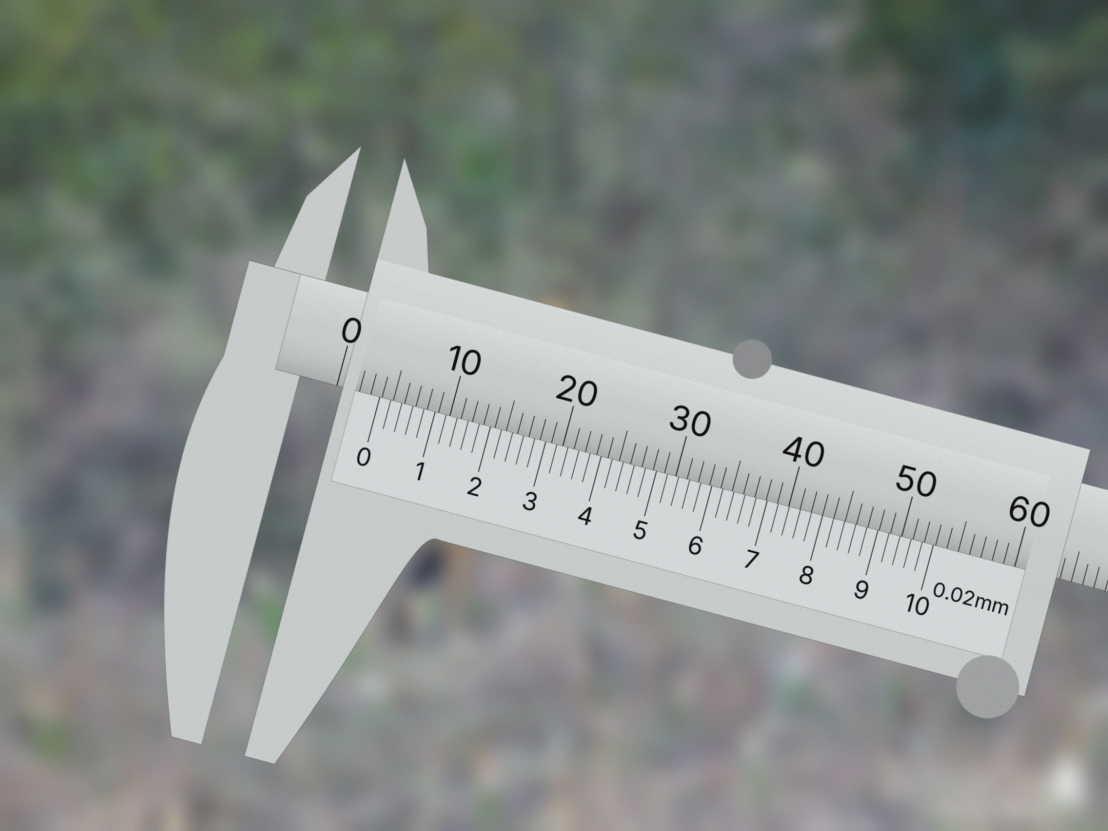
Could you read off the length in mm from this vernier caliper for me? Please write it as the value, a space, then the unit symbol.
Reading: 3.8 mm
